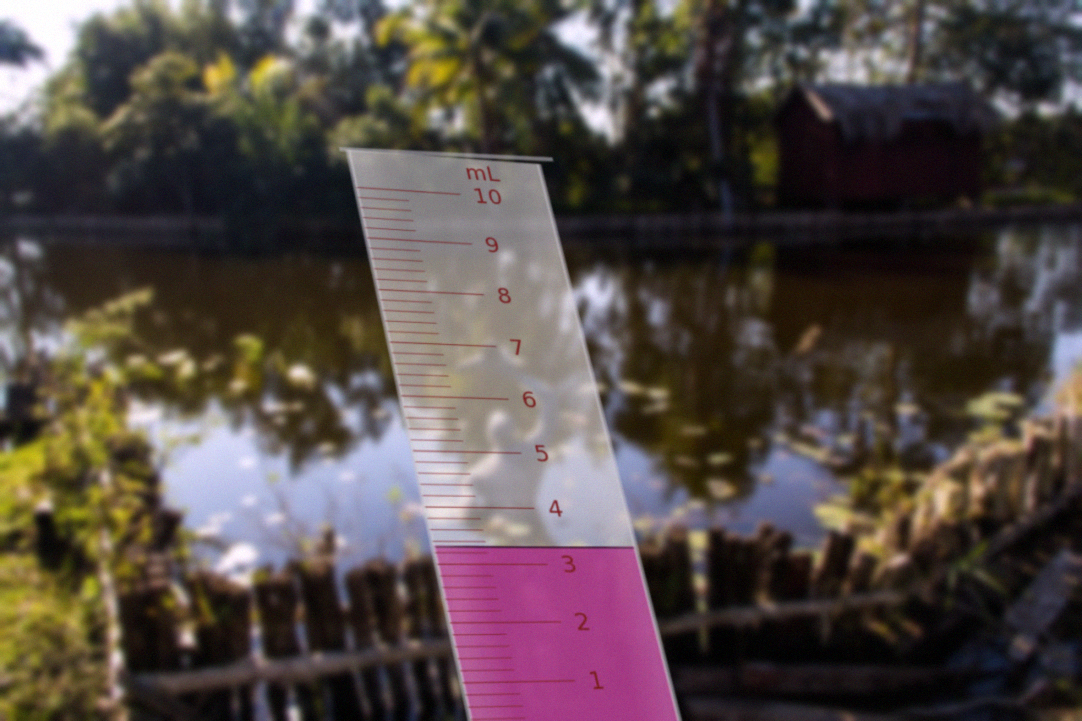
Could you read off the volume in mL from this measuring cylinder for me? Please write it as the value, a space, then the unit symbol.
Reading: 3.3 mL
